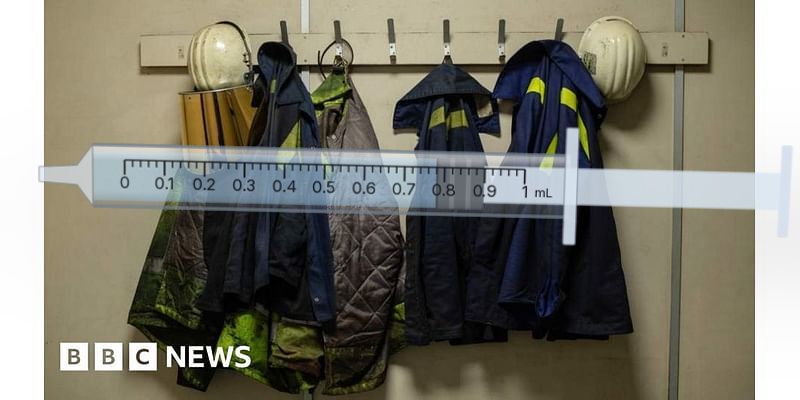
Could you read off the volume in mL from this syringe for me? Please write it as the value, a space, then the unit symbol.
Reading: 0.78 mL
